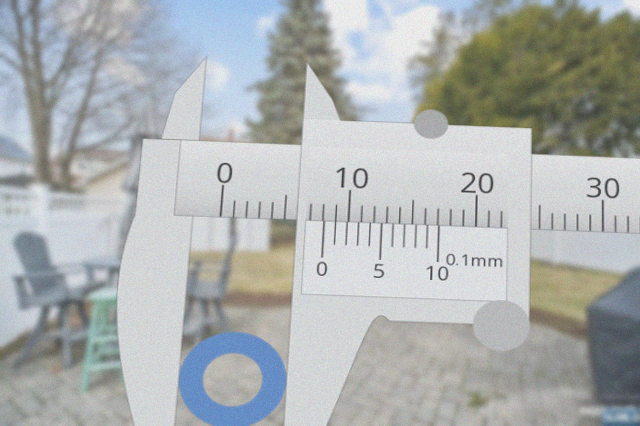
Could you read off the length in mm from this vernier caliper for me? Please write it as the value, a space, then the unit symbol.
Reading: 8.1 mm
